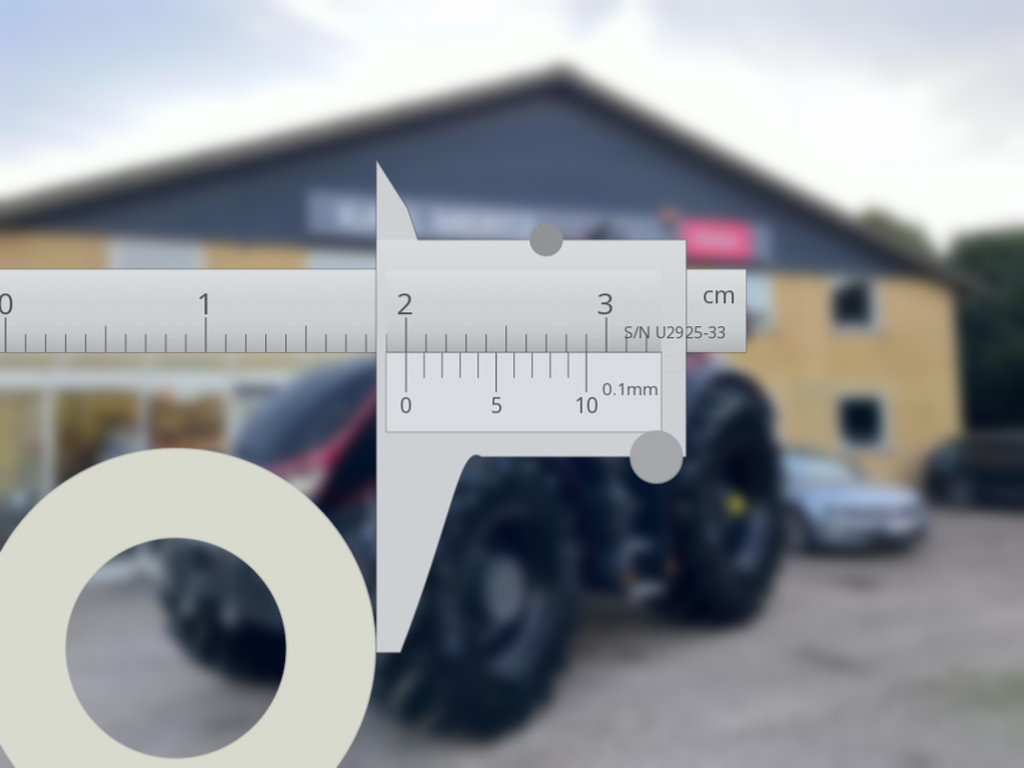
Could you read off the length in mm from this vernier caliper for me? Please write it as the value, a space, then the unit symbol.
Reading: 20.0 mm
